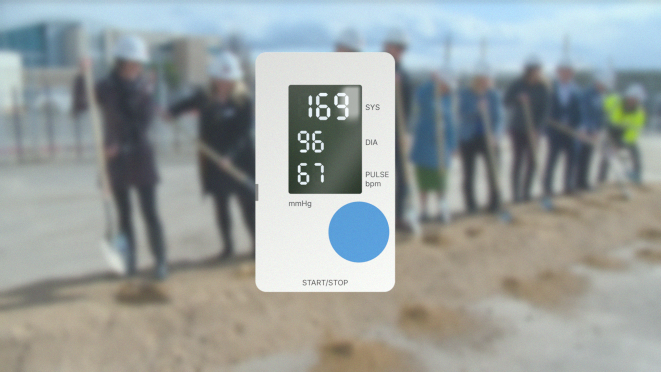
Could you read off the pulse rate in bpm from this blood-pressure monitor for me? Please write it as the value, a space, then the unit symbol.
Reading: 67 bpm
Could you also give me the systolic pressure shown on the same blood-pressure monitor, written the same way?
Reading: 169 mmHg
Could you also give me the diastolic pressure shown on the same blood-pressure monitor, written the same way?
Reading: 96 mmHg
